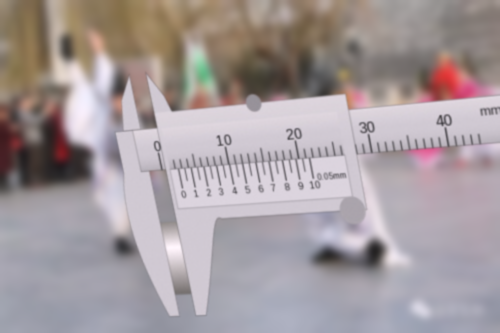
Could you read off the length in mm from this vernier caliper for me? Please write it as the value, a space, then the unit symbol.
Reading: 2.5 mm
